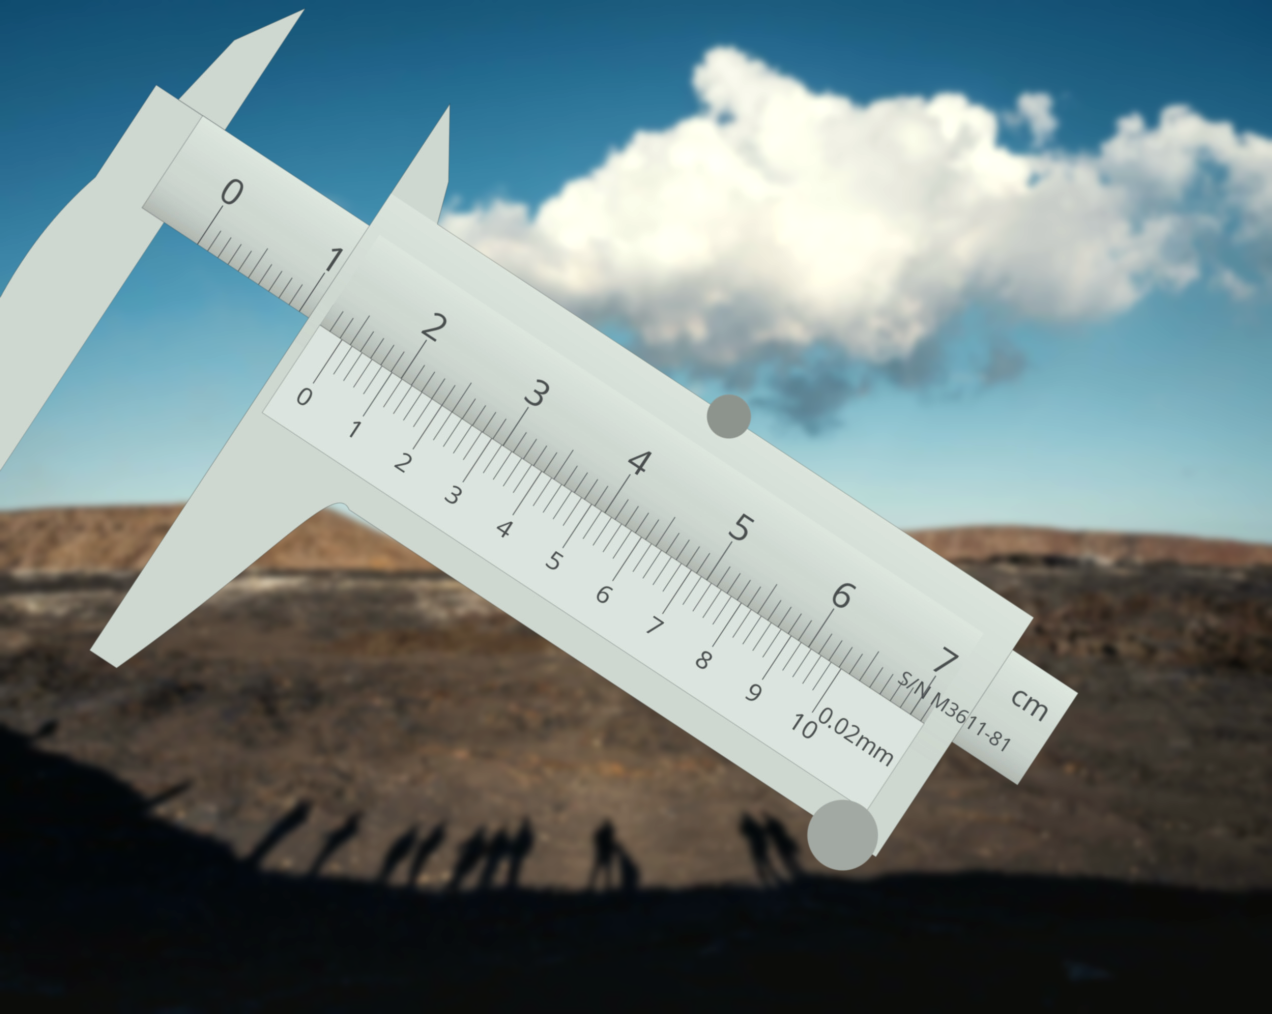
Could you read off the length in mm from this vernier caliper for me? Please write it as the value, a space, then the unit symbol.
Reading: 14.2 mm
